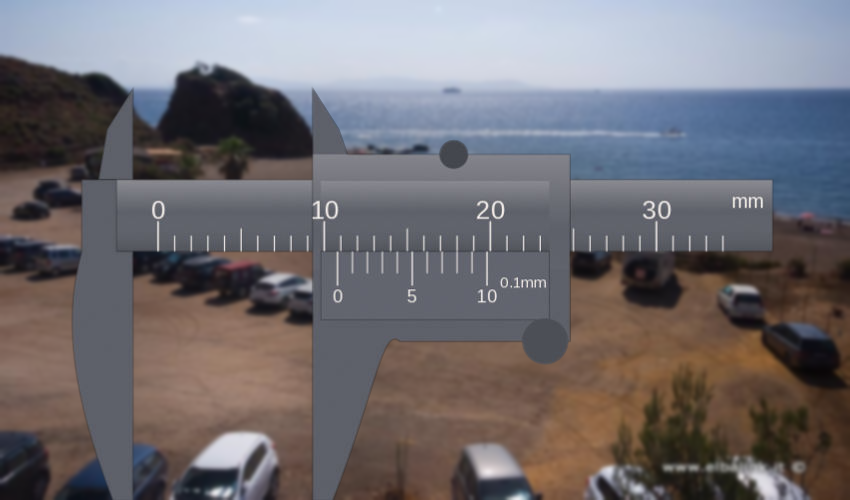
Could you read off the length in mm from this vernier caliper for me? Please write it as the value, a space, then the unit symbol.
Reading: 10.8 mm
